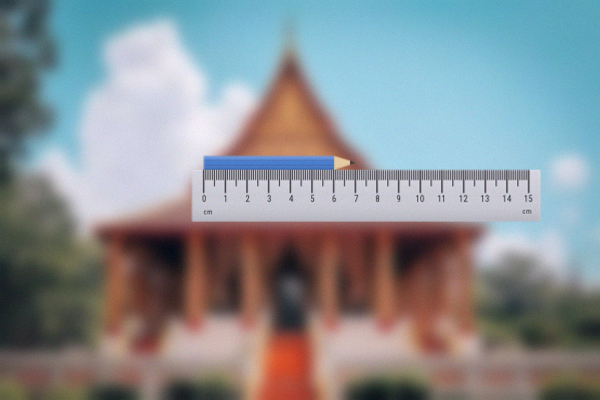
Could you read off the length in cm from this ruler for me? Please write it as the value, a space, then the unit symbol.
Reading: 7 cm
